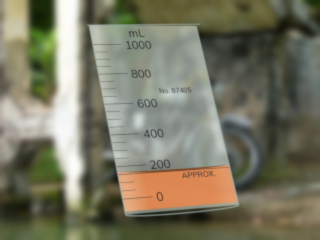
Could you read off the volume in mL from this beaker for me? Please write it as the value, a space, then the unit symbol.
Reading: 150 mL
